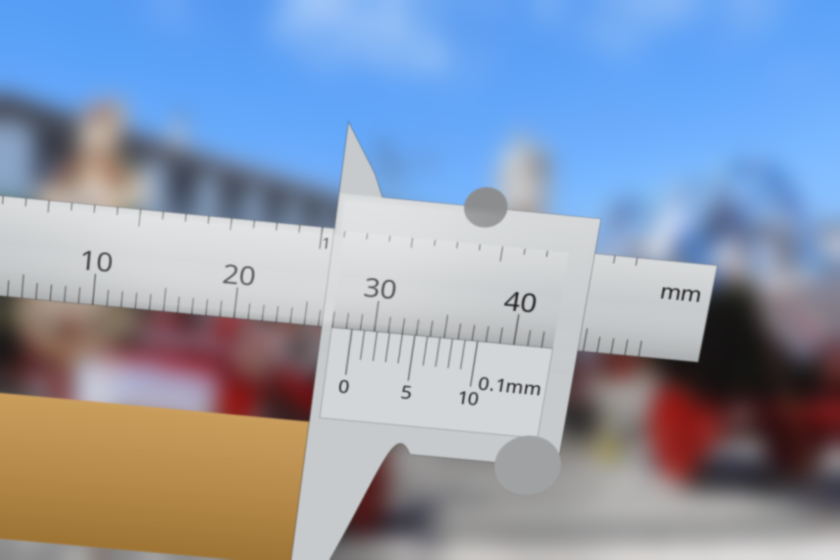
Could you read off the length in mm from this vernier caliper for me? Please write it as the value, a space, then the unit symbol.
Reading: 28.4 mm
